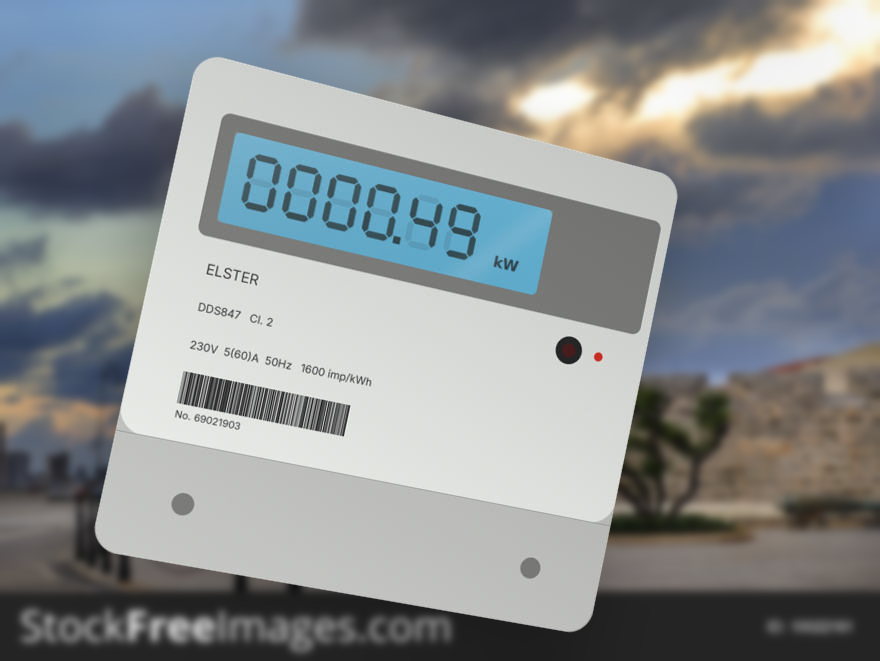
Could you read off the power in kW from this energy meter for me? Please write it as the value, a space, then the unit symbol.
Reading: 0.49 kW
